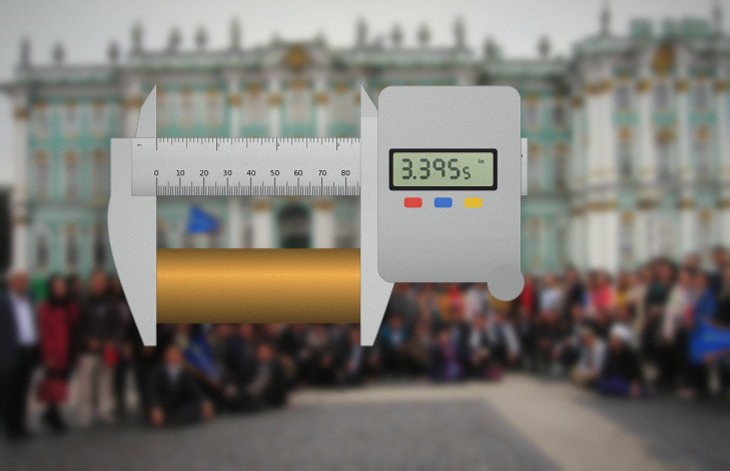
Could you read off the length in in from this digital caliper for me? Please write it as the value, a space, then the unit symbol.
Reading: 3.3955 in
